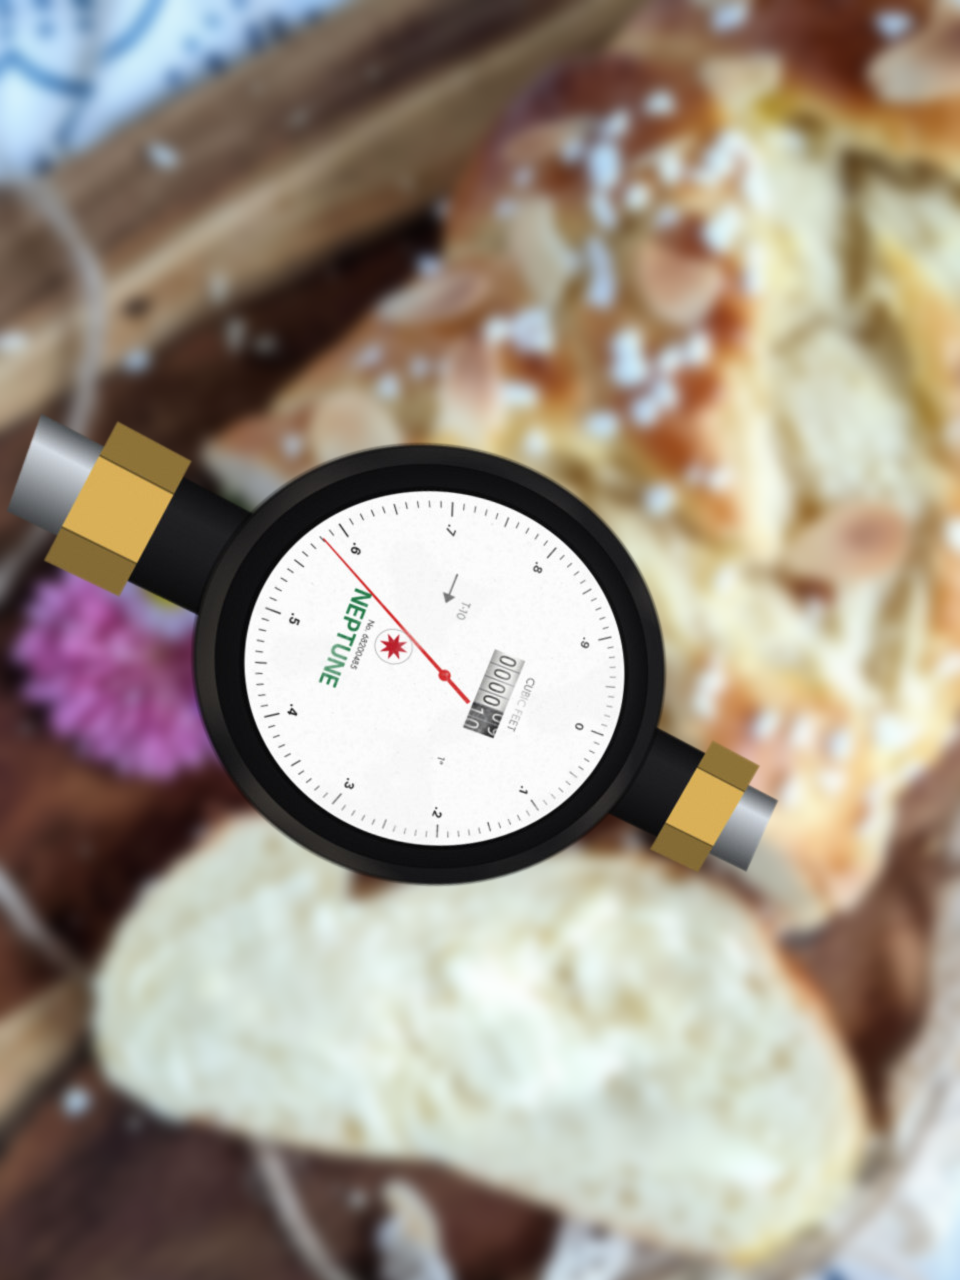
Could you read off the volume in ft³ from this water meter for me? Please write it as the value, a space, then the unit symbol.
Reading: 9.58 ft³
